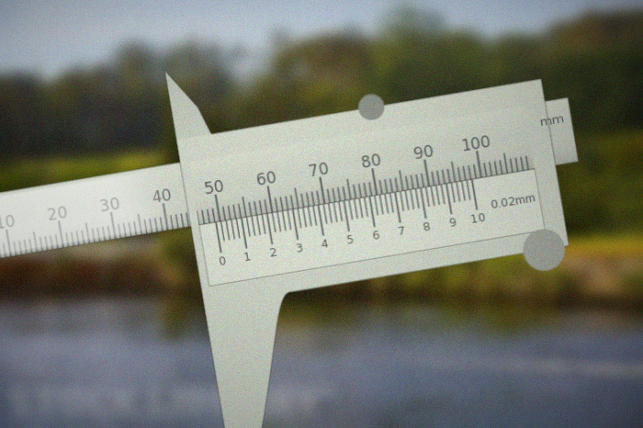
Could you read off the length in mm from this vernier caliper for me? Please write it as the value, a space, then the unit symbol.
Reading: 49.2 mm
